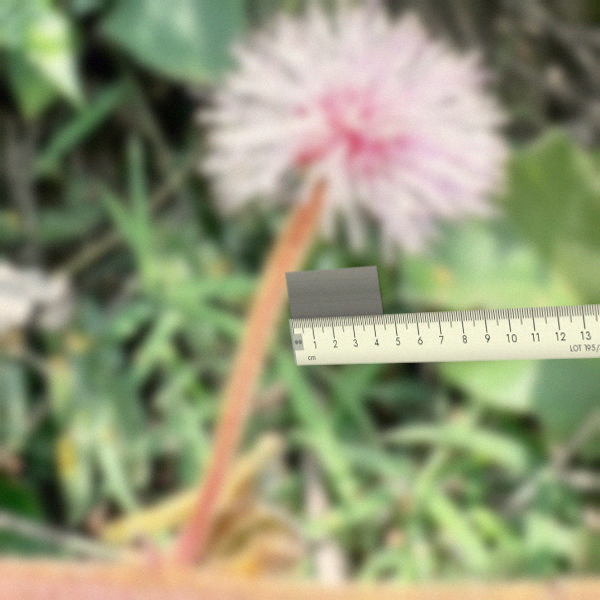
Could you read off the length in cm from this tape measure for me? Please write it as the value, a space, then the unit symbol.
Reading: 4.5 cm
